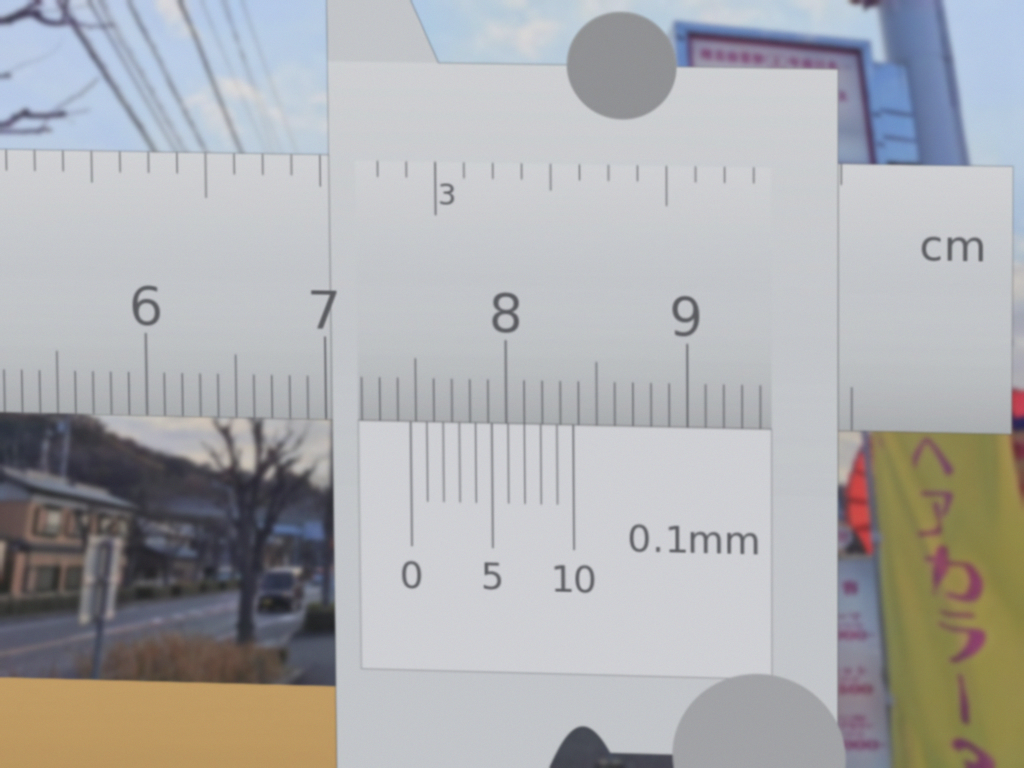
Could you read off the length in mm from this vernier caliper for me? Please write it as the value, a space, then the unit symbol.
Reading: 74.7 mm
